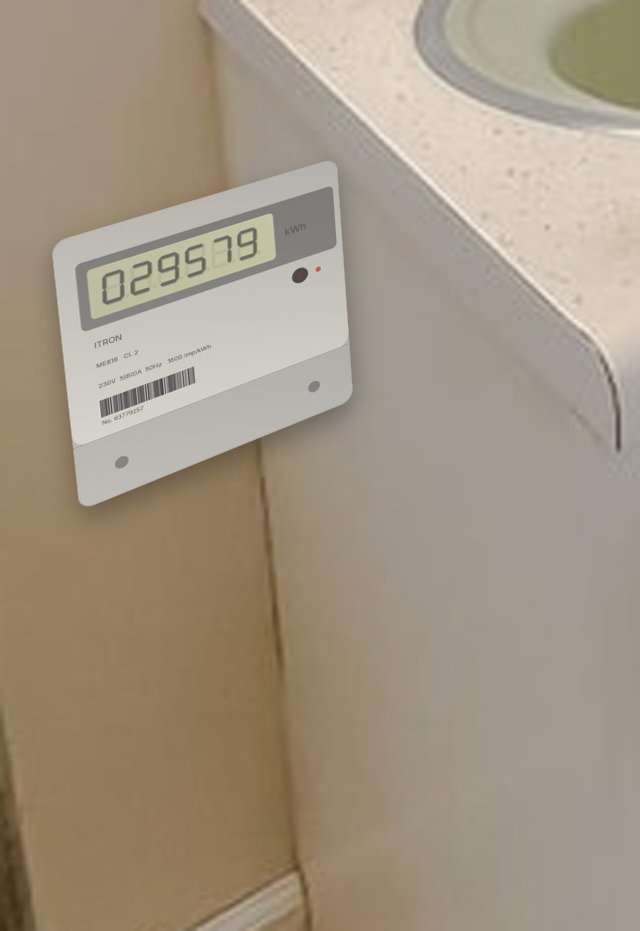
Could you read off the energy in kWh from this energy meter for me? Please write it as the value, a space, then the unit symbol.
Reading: 29579 kWh
